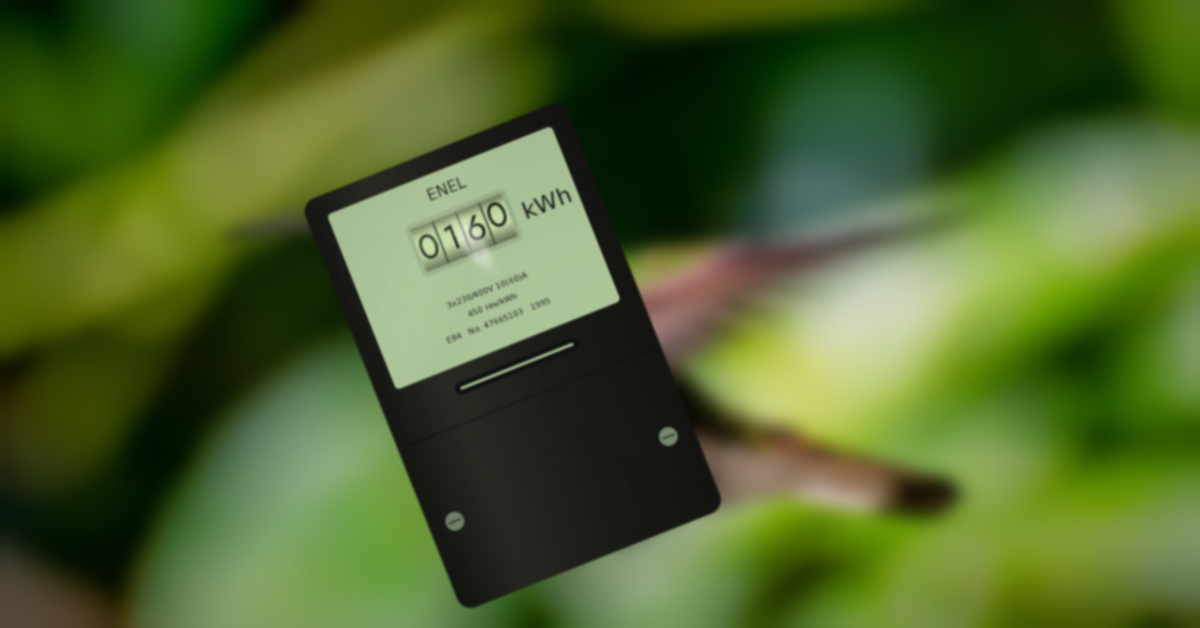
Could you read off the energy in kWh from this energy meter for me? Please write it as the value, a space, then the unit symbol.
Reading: 160 kWh
